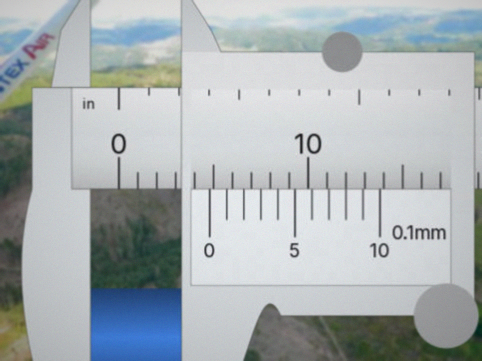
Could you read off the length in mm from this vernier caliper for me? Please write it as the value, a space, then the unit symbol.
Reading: 4.8 mm
